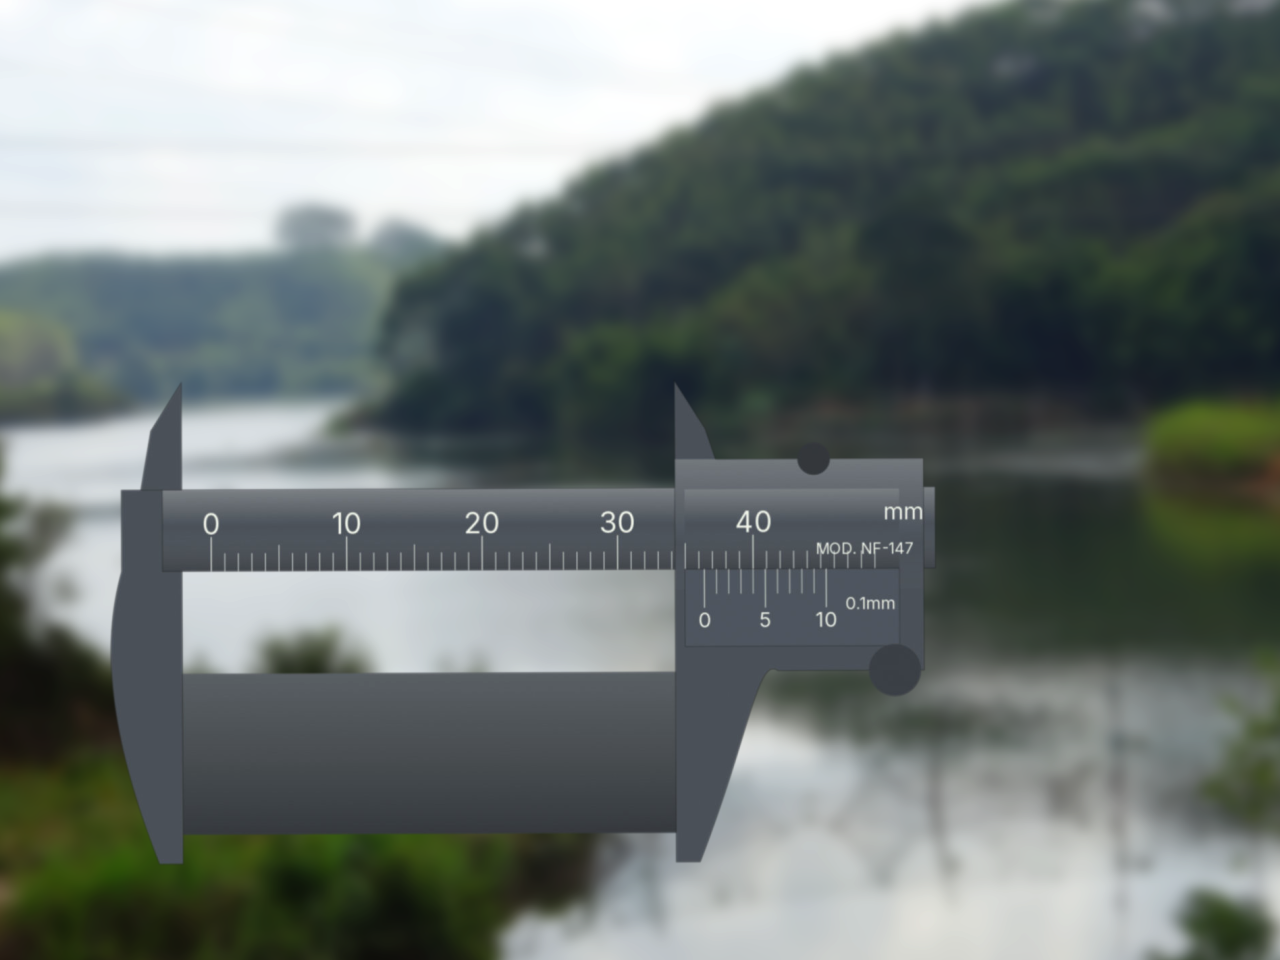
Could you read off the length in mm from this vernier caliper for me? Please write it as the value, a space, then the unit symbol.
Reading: 36.4 mm
